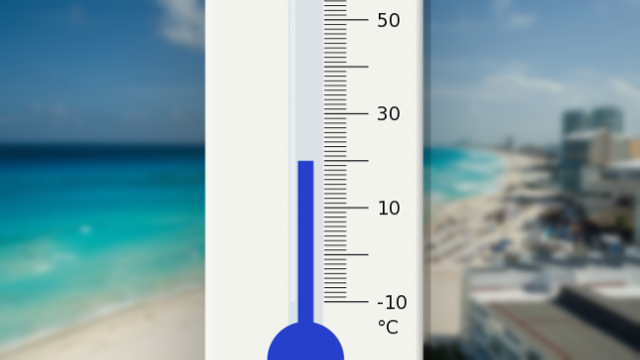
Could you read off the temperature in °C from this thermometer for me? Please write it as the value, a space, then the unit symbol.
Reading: 20 °C
